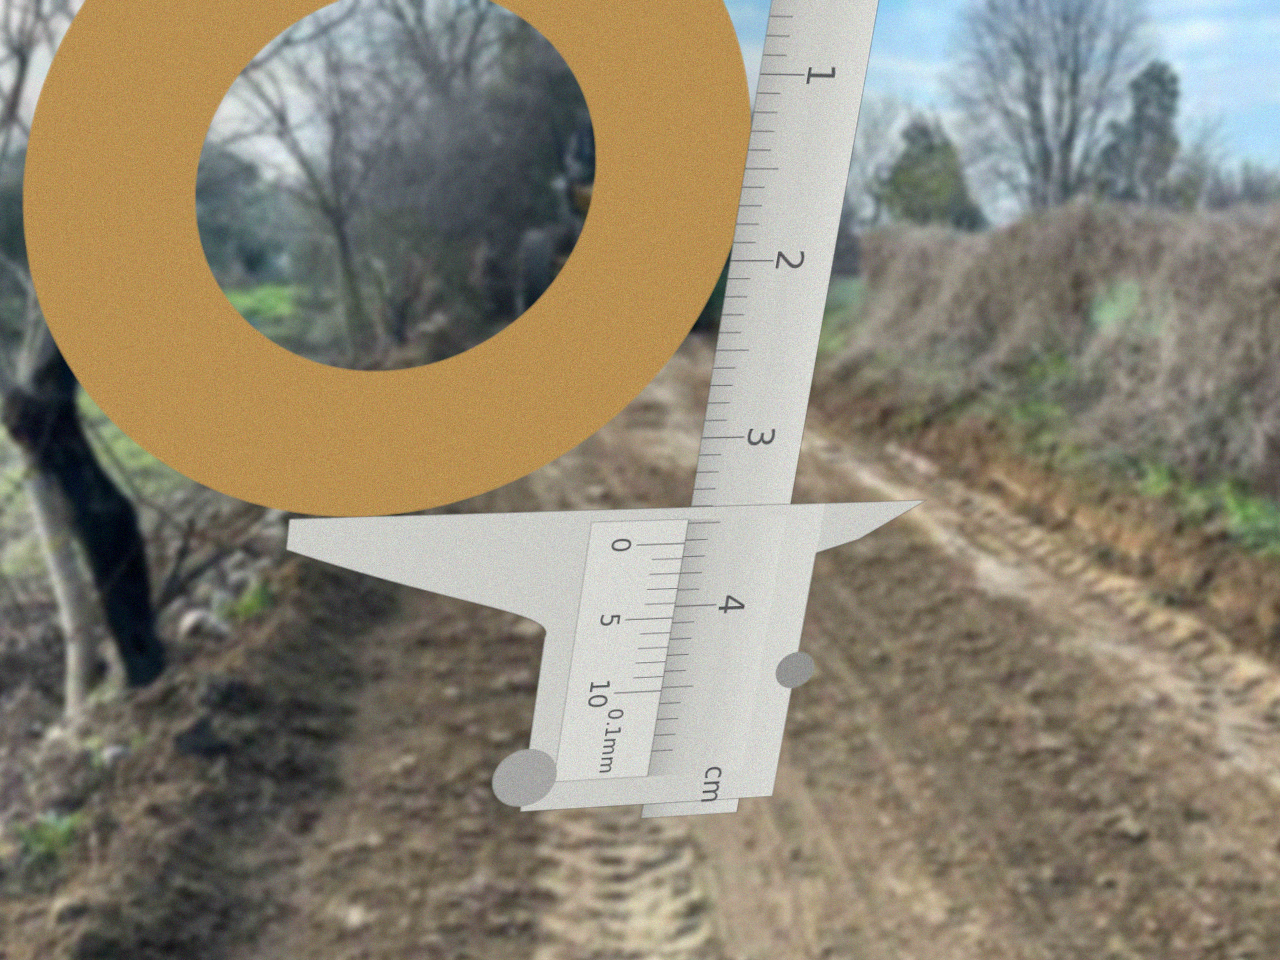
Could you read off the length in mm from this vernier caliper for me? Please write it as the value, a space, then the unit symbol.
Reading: 36.2 mm
